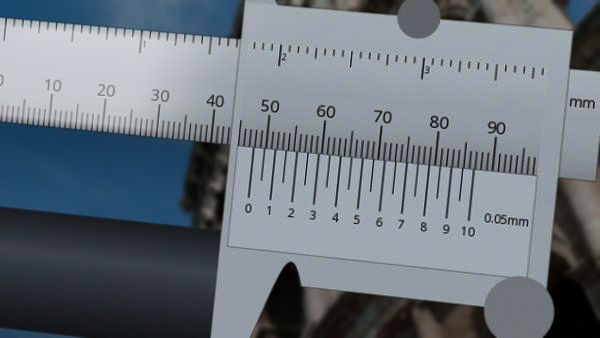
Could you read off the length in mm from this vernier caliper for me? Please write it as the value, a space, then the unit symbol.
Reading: 47.8 mm
